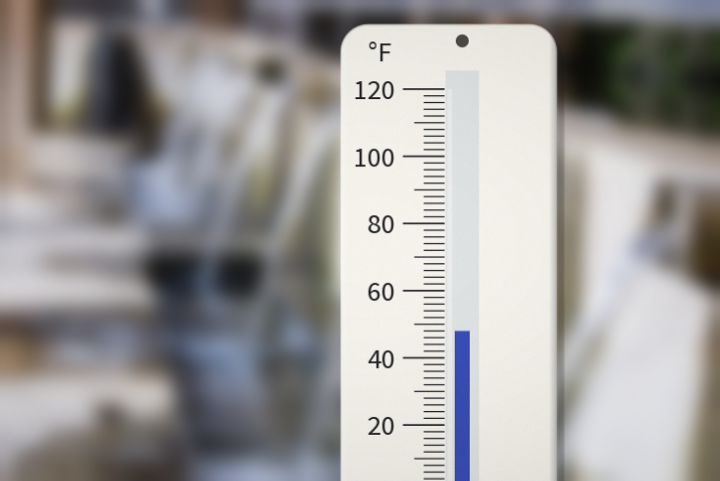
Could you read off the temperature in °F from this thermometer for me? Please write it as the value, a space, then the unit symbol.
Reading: 48 °F
